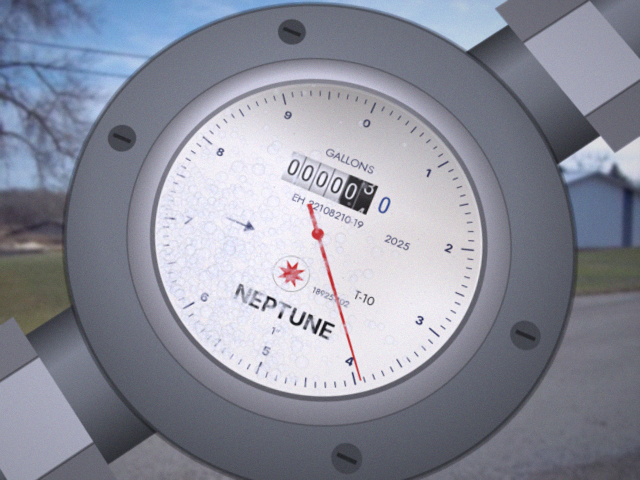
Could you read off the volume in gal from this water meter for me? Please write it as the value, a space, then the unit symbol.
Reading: 33.9 gal
